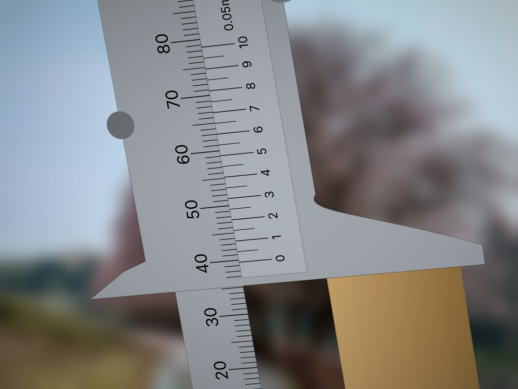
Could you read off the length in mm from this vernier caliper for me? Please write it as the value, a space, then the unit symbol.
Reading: 39.6 mm
